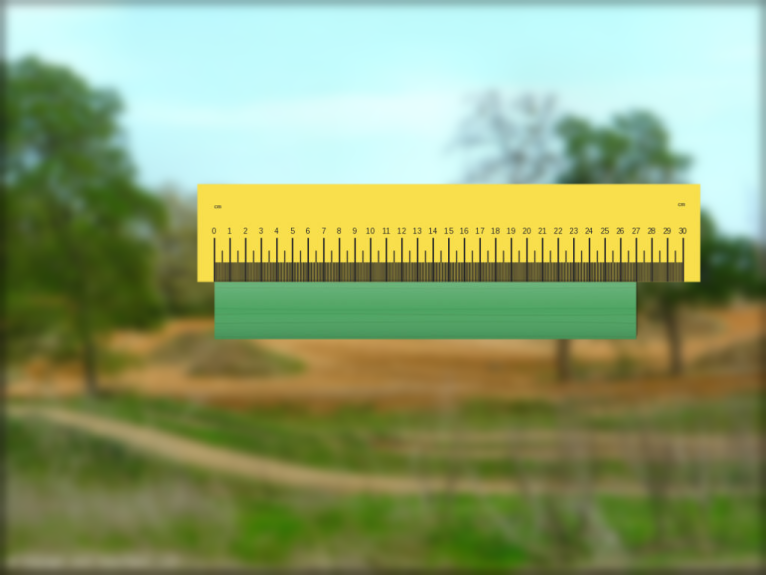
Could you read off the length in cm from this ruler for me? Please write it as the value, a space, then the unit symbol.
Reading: 27 cm
